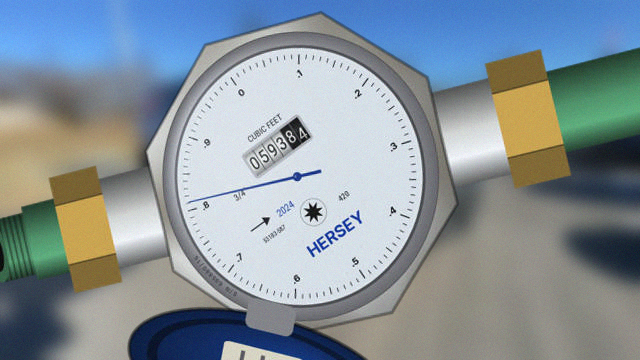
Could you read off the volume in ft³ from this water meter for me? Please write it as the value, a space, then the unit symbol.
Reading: 59383.81 ft³
